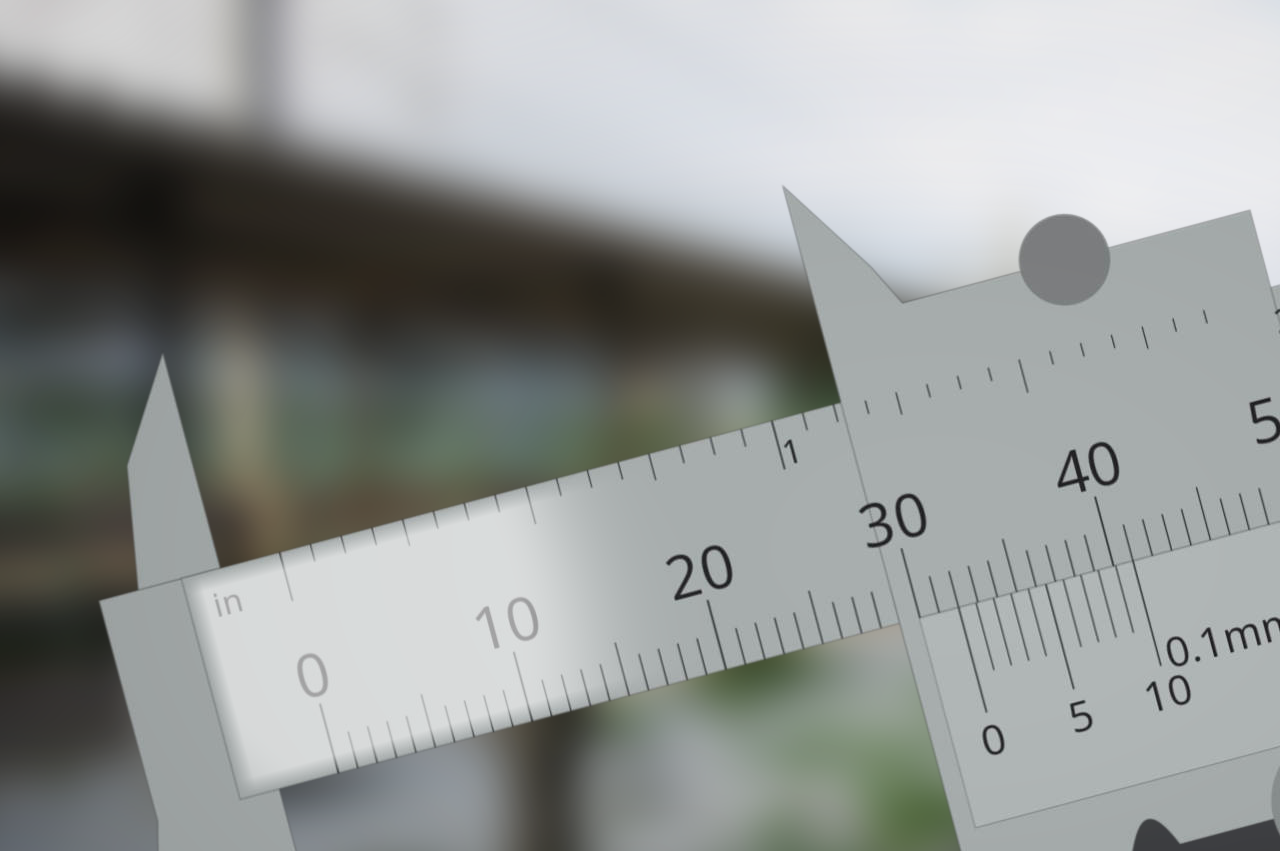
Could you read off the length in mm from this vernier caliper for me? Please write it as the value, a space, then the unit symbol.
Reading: 32.0 mm
